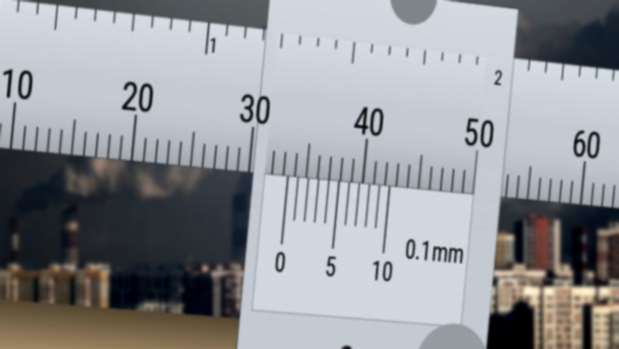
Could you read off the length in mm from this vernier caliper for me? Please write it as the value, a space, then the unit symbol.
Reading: 33.4 mm
